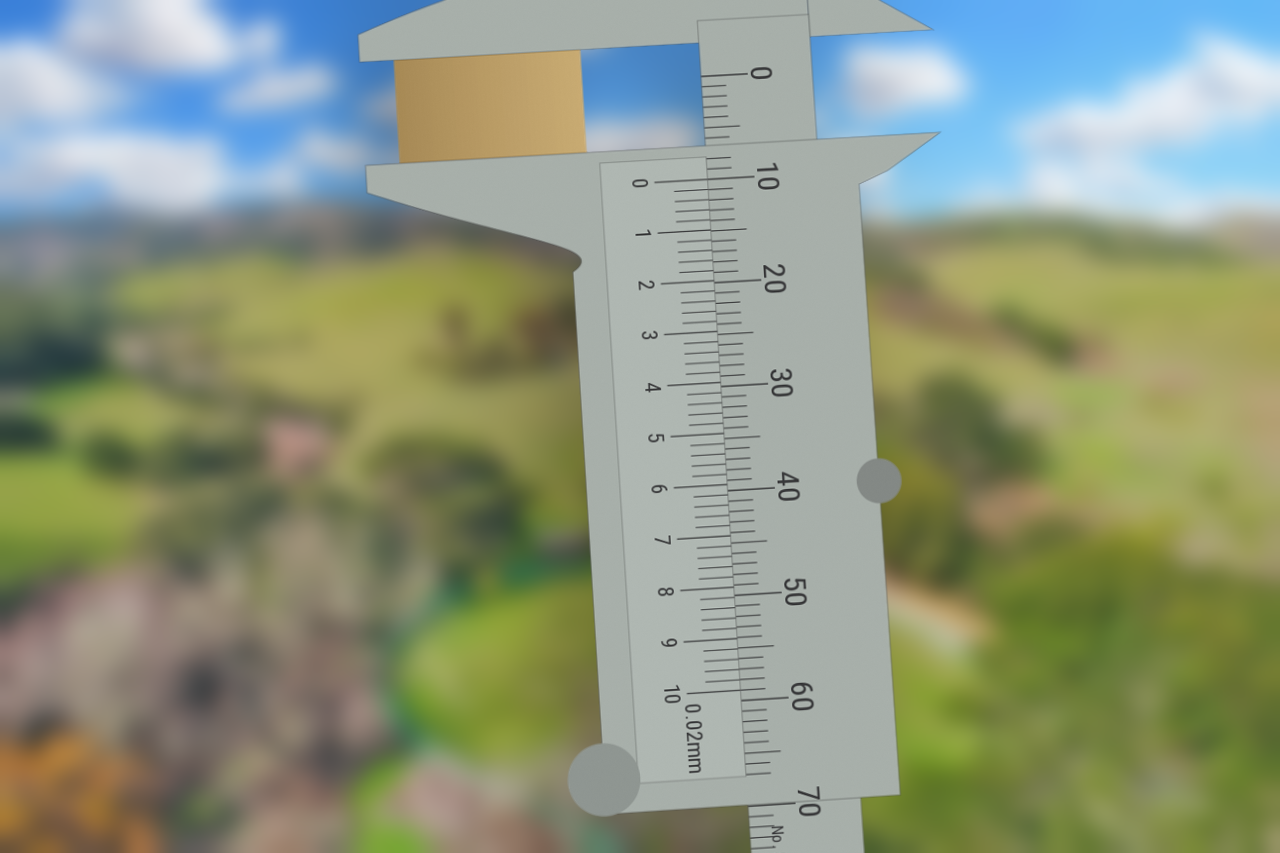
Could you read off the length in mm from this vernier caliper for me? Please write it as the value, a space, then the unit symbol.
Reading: 10.0 mm
